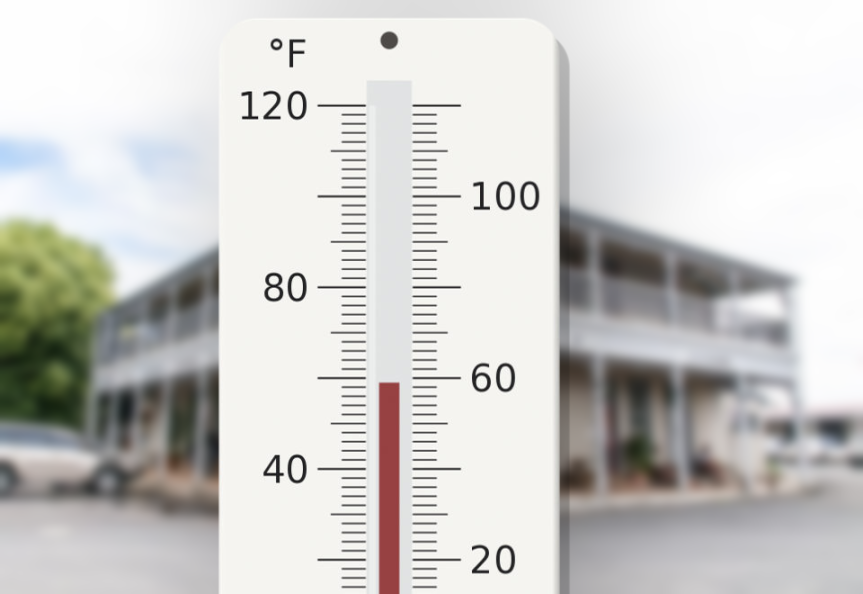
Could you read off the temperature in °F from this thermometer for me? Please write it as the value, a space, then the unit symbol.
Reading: 59 °F
